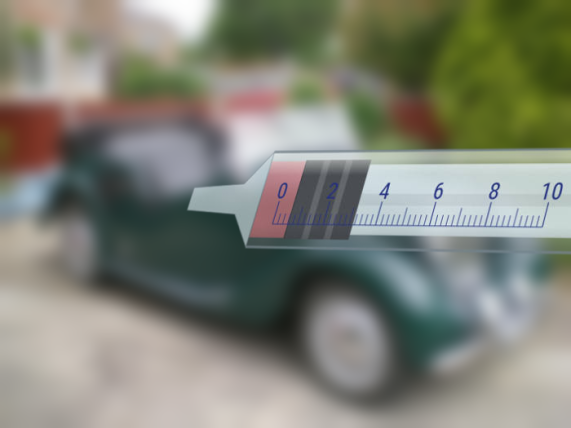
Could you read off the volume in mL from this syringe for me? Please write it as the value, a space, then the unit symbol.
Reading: 0.6 mL
